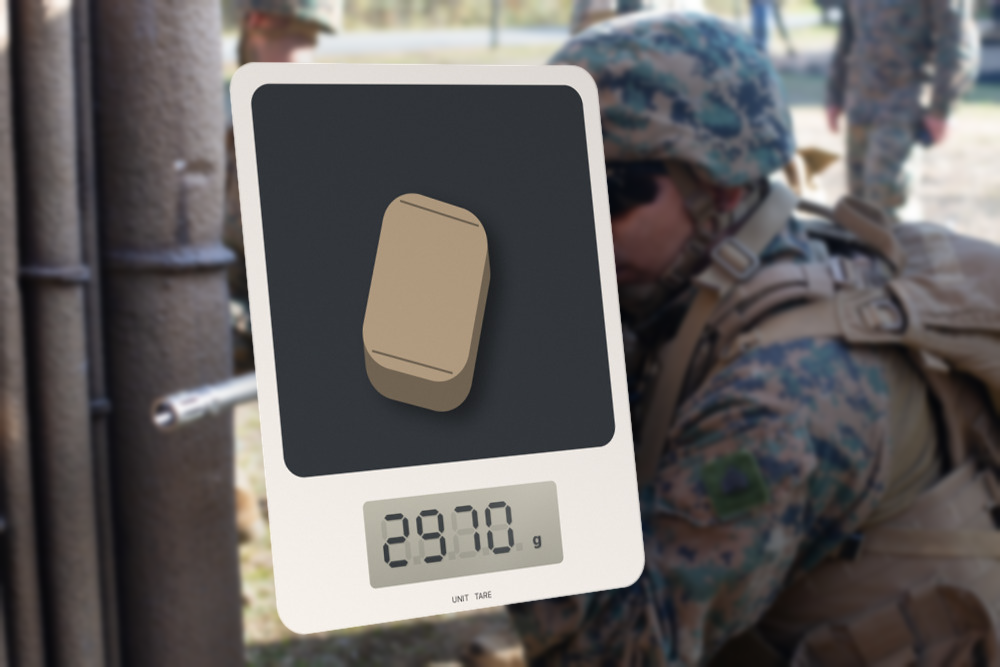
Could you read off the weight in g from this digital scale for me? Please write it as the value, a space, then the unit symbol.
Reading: 2970 g
